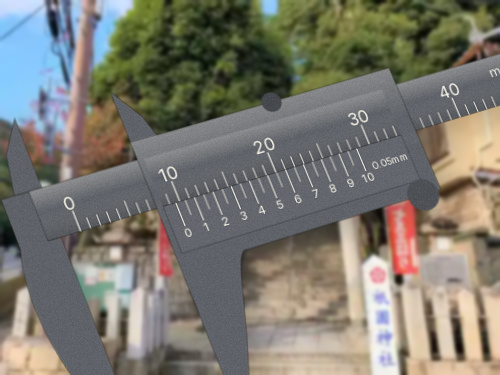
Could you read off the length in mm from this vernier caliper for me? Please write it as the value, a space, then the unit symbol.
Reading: 9.6 mm
